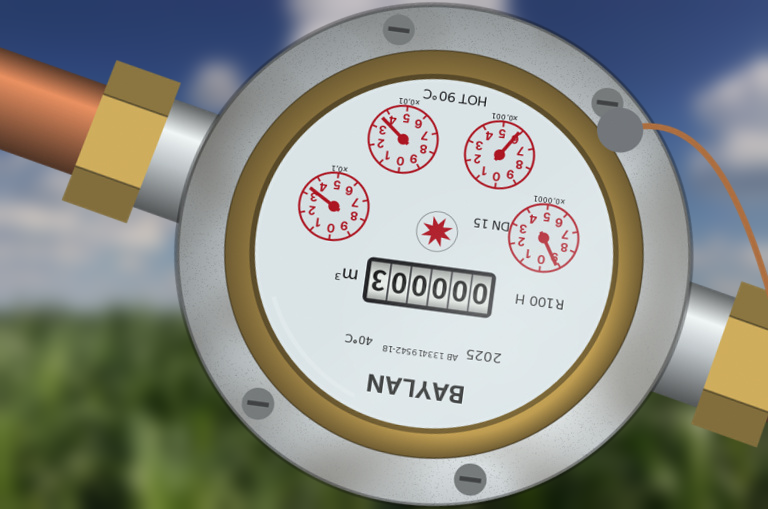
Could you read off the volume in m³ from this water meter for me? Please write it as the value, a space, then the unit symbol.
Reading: 3.3359 m³
